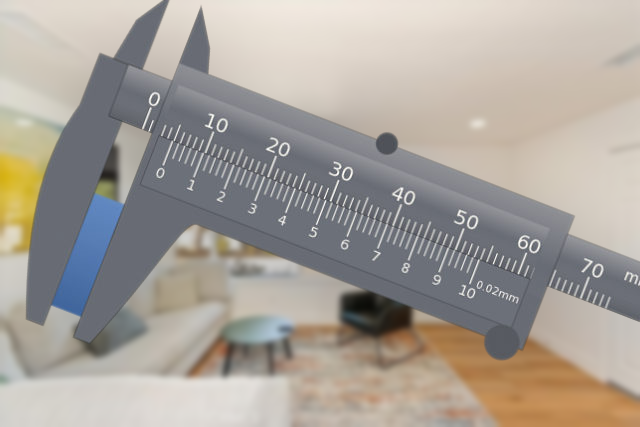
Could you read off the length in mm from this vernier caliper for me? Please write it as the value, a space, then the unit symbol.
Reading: 4.8 mm
